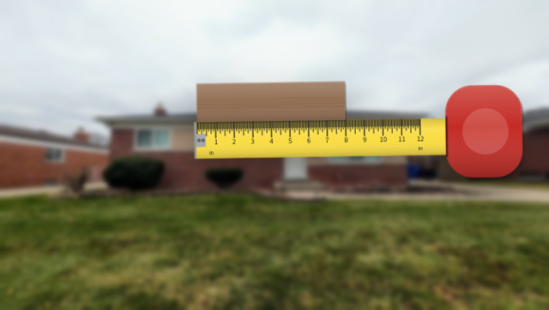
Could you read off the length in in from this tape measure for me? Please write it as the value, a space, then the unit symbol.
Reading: 8 in
